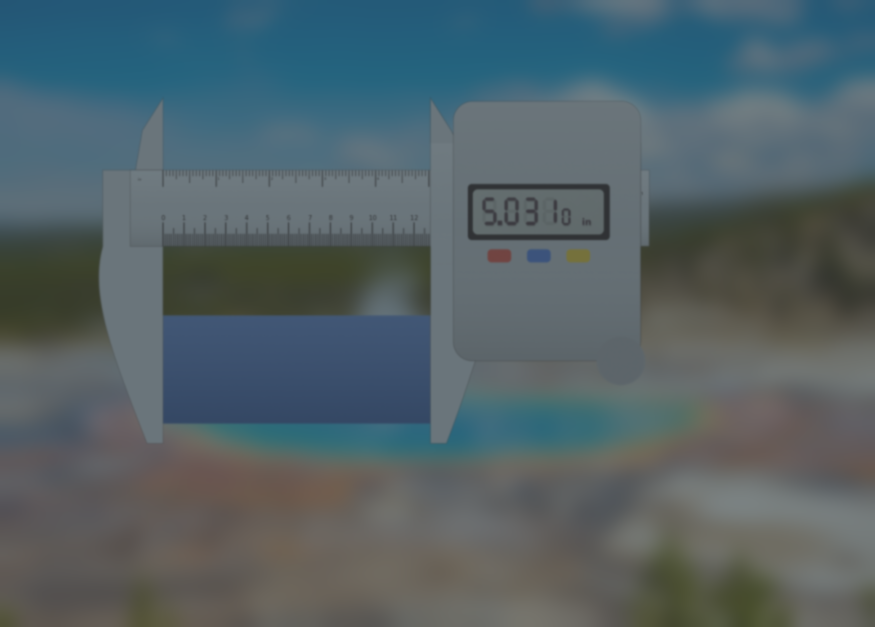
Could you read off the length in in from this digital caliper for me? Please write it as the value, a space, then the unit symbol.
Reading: 5.0310 in
